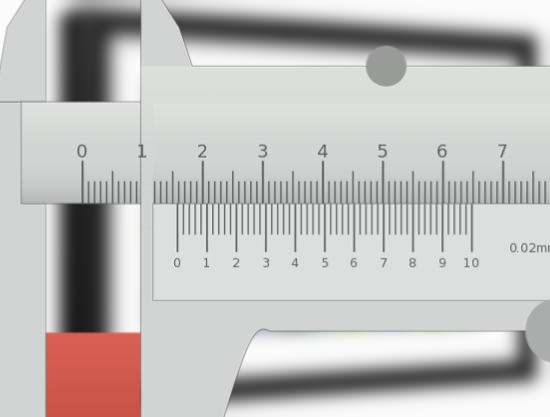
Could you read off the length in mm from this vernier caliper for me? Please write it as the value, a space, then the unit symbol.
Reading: 15.8 mm
